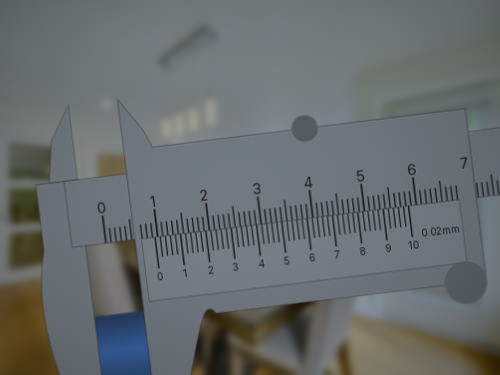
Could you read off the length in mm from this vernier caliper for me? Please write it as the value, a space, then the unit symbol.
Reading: 9.5 mm
